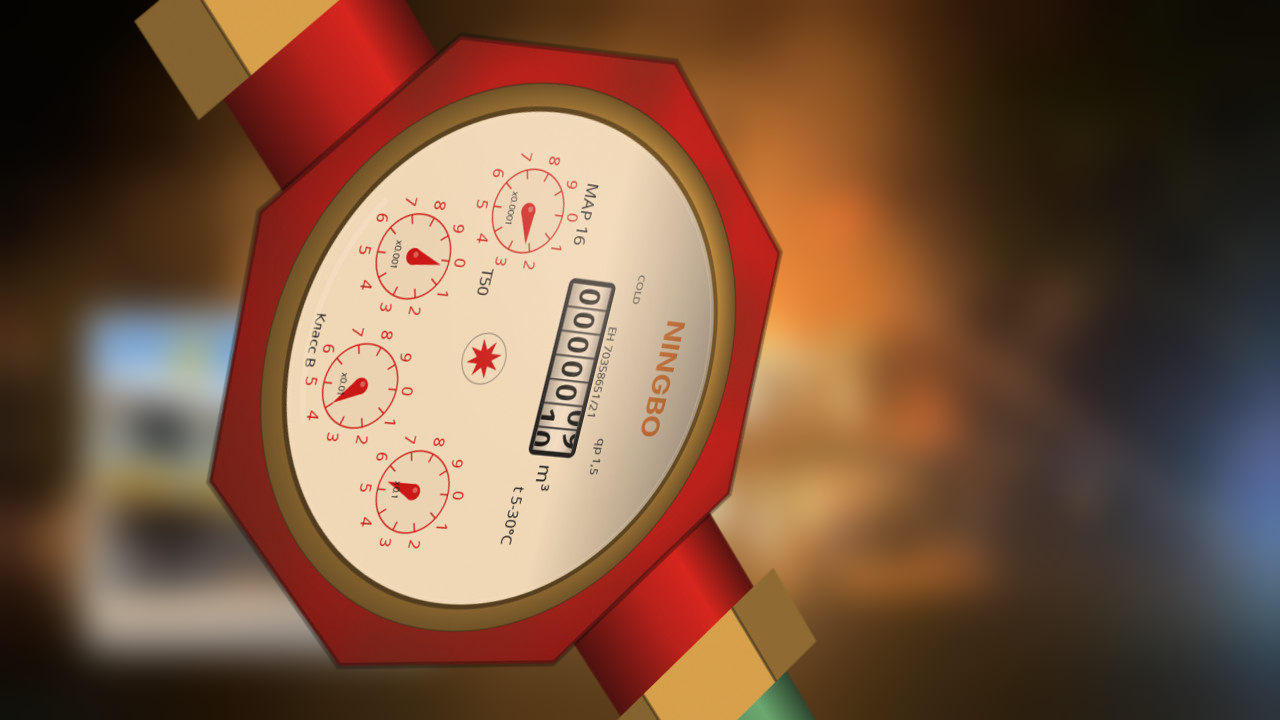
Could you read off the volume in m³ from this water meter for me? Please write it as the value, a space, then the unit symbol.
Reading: 9.5402 m³
